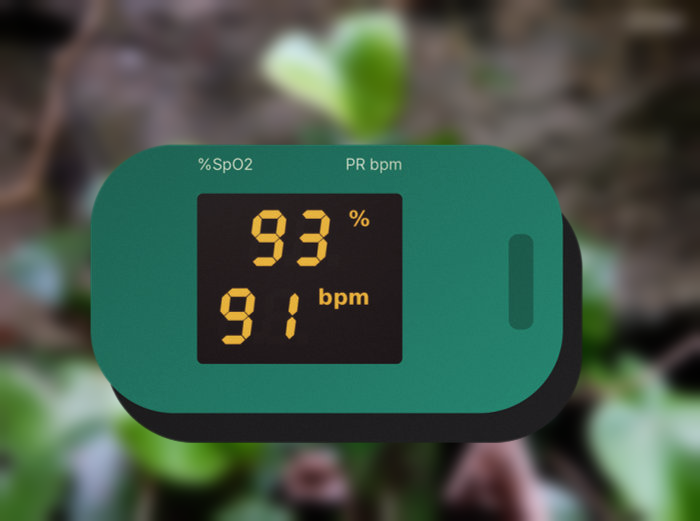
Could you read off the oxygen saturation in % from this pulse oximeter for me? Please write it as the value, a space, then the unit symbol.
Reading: 93 %
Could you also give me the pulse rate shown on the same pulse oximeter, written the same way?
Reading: 91 bpm
